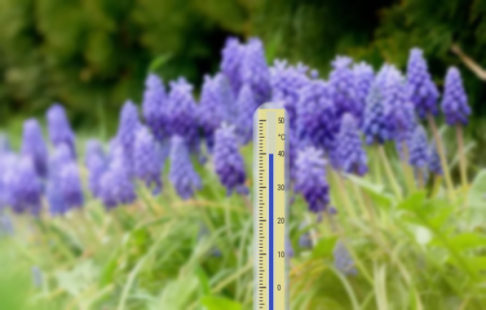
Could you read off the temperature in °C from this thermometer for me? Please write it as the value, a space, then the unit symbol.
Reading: 40 °C
